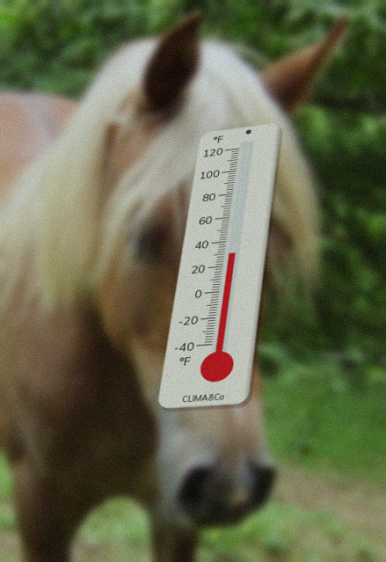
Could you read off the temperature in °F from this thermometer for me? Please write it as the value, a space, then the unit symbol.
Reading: 30 °F
